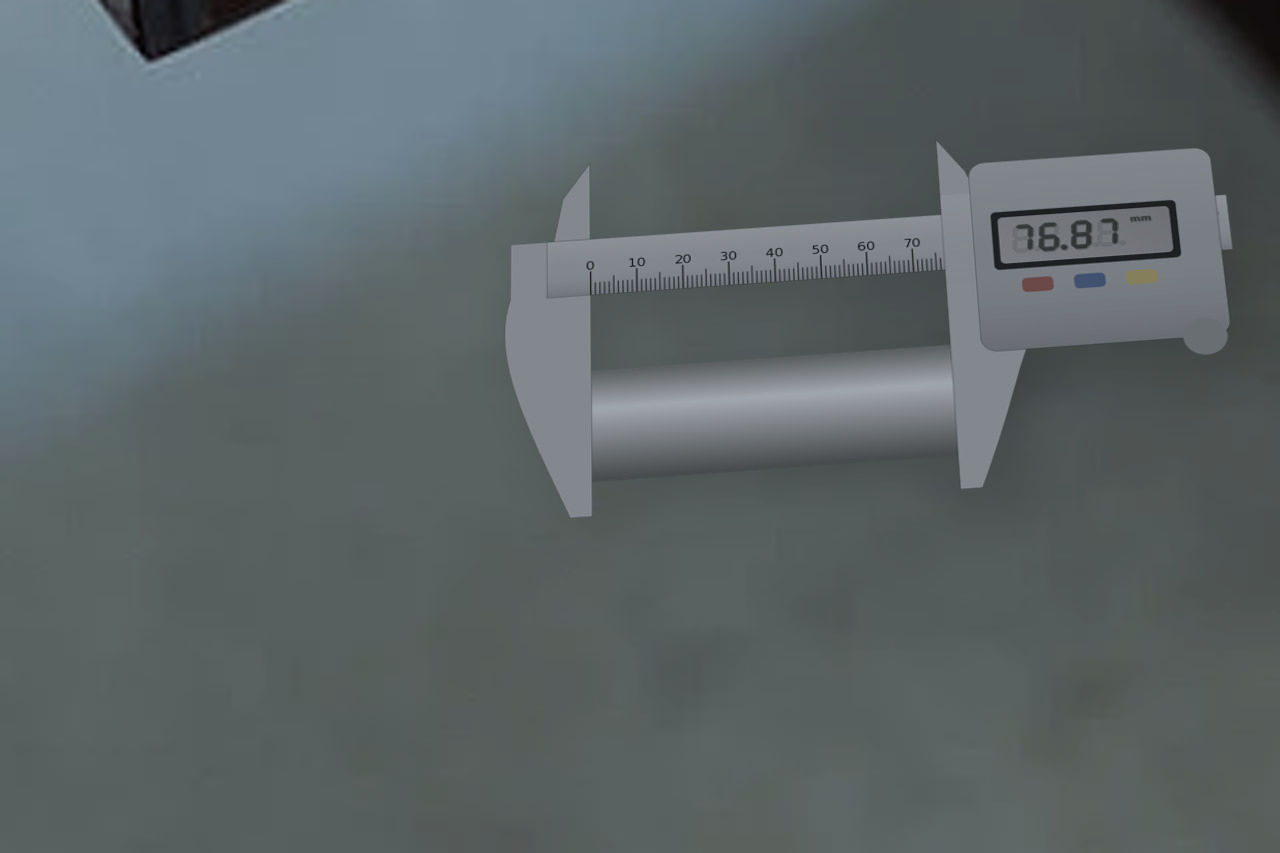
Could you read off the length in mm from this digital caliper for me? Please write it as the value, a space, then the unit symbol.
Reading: 76.87 mm
